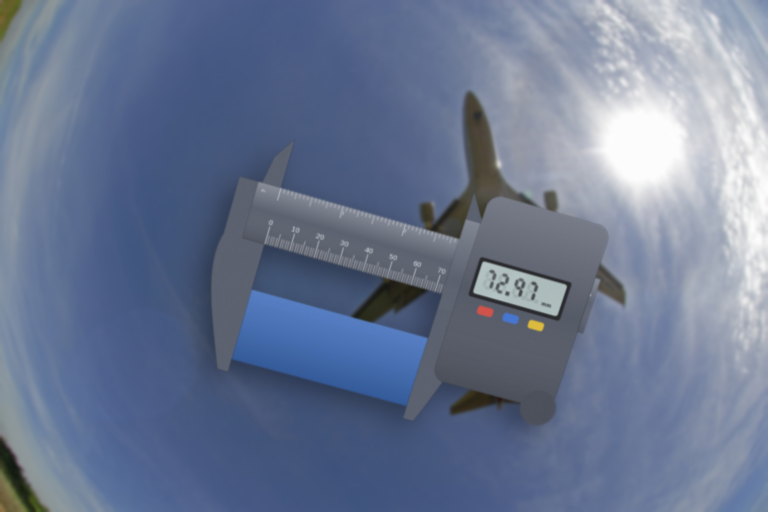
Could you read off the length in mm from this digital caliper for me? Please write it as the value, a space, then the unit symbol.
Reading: 72.97 mm
